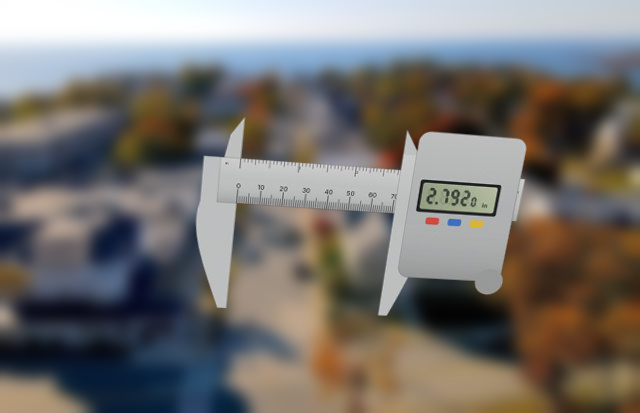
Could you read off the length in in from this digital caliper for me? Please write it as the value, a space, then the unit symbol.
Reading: 2.7920 in
